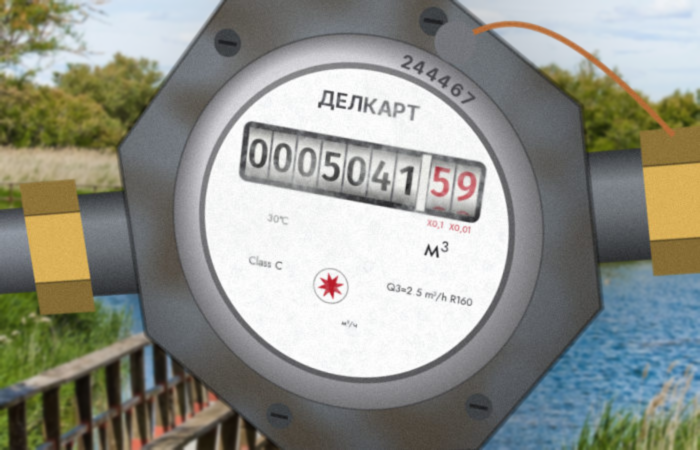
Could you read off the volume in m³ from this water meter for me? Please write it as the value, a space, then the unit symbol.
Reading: 5041.59 m³
